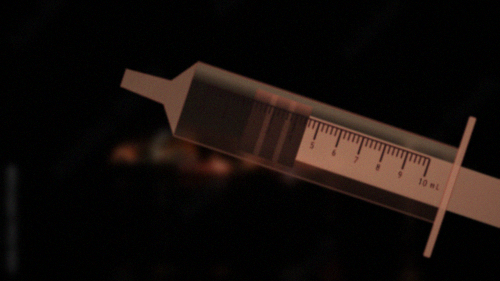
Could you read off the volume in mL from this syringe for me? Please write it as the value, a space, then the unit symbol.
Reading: 2 mL
